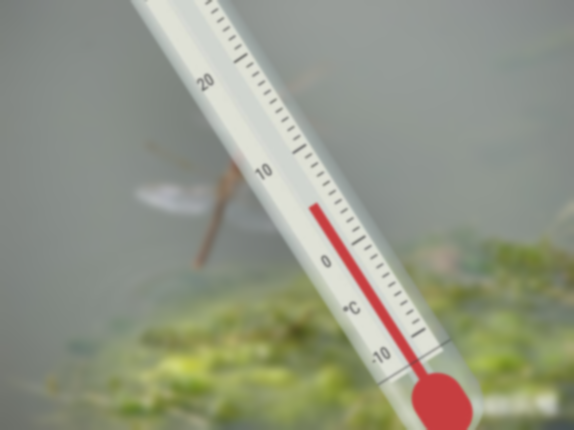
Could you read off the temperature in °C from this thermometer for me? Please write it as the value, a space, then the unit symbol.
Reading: 5 °C
